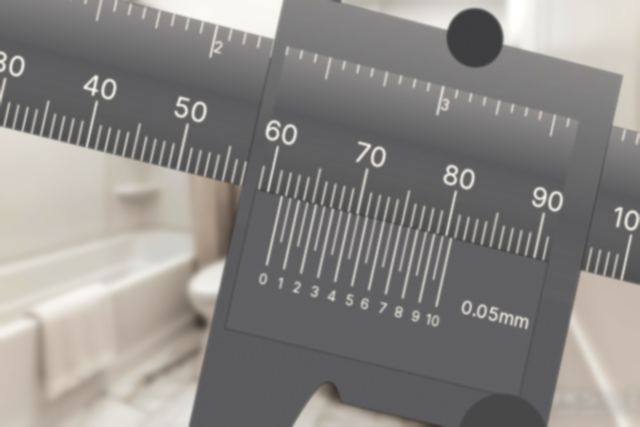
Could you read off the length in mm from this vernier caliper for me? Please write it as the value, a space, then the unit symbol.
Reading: 61.6 mm
